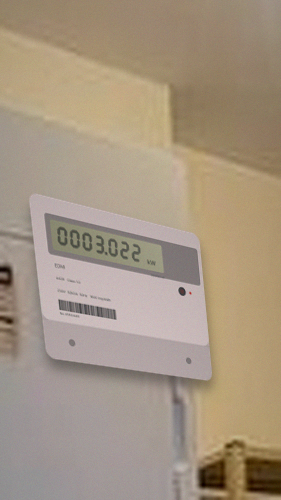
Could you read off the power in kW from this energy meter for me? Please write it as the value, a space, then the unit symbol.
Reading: 3.022 kW
